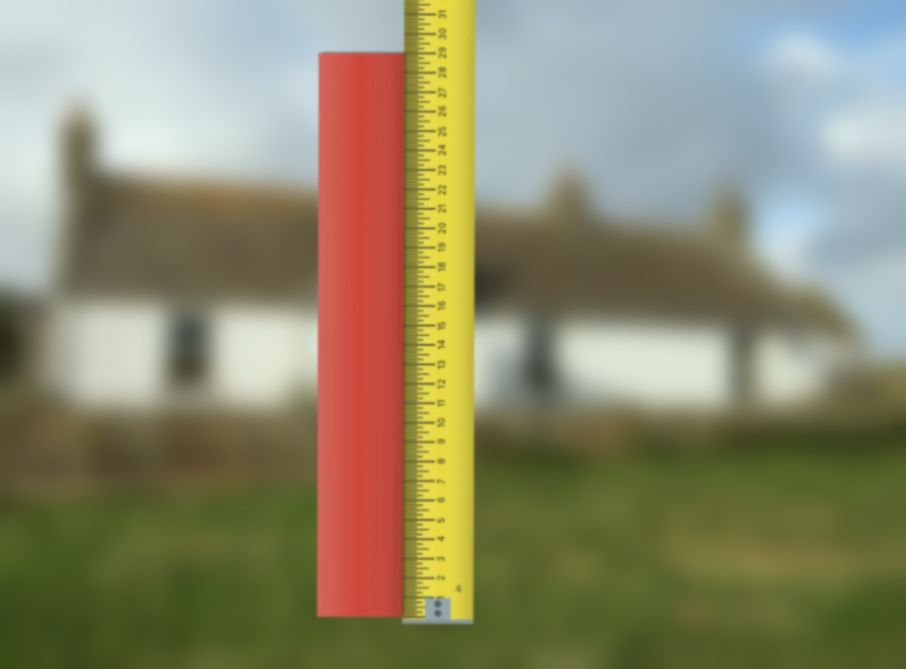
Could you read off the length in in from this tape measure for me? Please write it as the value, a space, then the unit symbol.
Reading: 29 in
